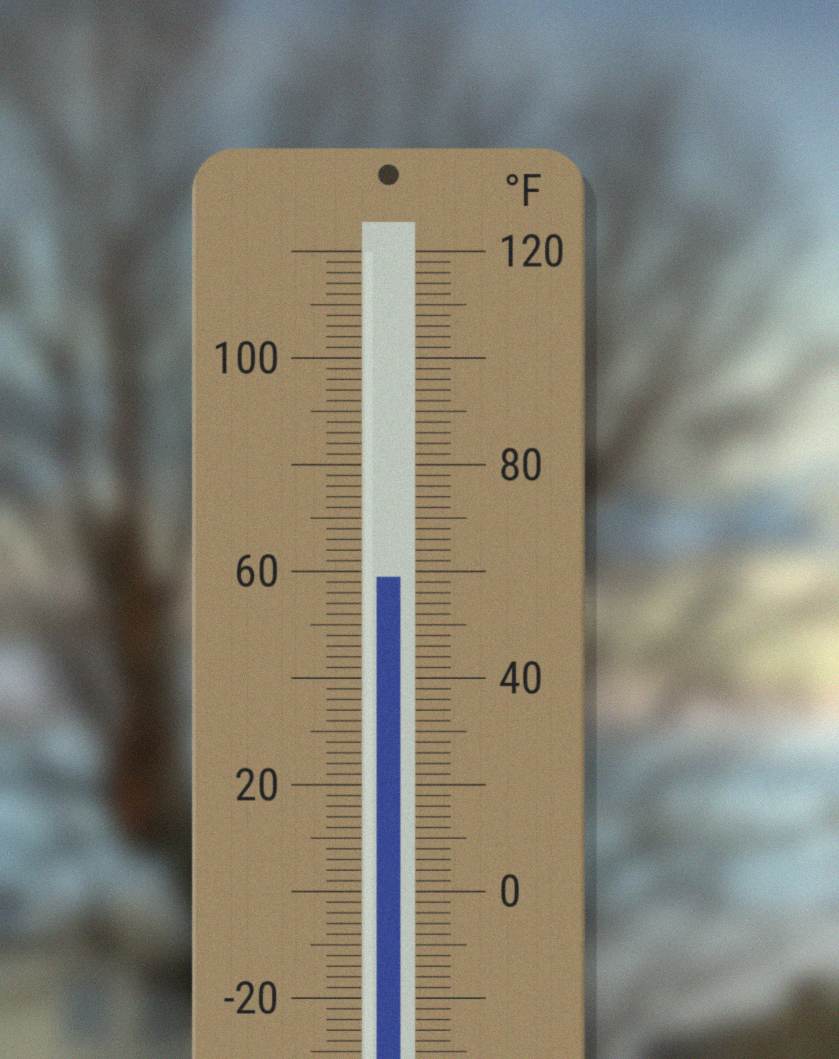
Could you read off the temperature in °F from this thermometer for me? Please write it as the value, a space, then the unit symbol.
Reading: 59 °F
